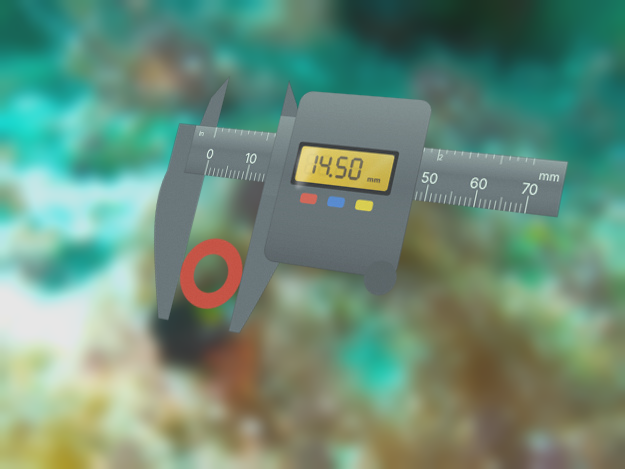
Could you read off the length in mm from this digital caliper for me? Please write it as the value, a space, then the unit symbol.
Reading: 14.50 mm
